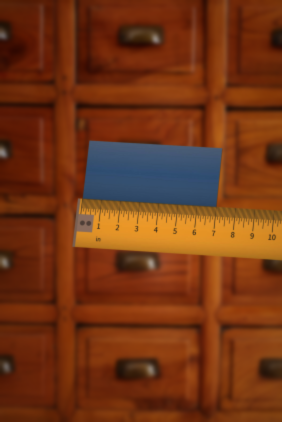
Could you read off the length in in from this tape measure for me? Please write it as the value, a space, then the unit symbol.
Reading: 7 in
